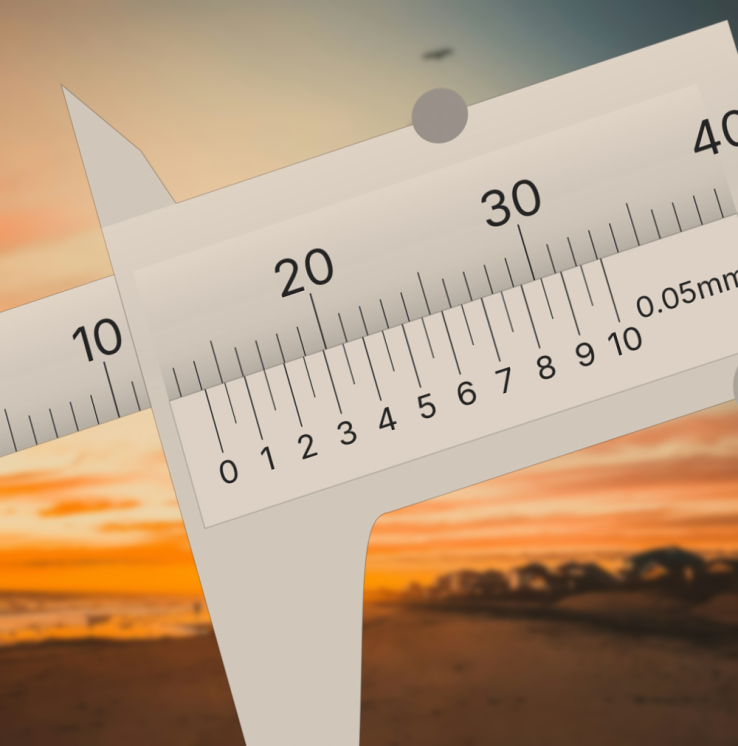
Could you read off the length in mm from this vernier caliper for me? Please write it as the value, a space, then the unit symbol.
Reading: 14.15 mm
